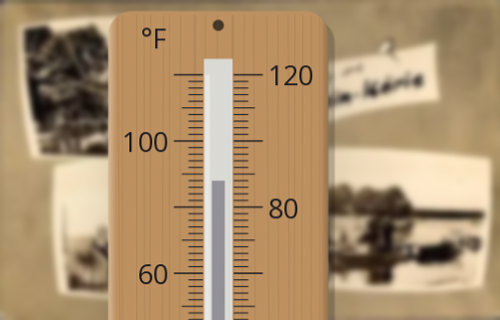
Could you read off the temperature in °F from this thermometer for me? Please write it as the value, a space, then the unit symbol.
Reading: 88 °F
